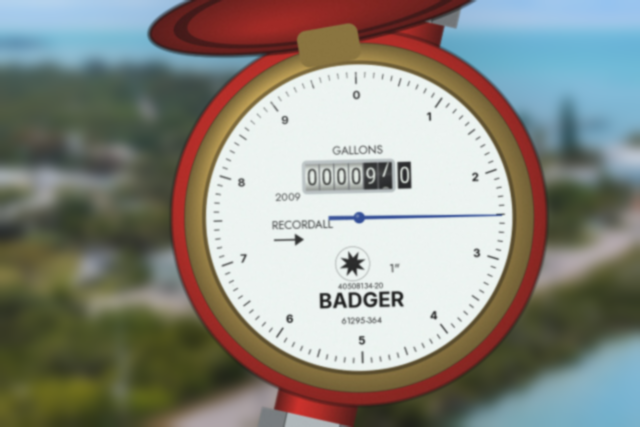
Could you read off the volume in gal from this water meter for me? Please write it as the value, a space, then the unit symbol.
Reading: 972.5 gal
